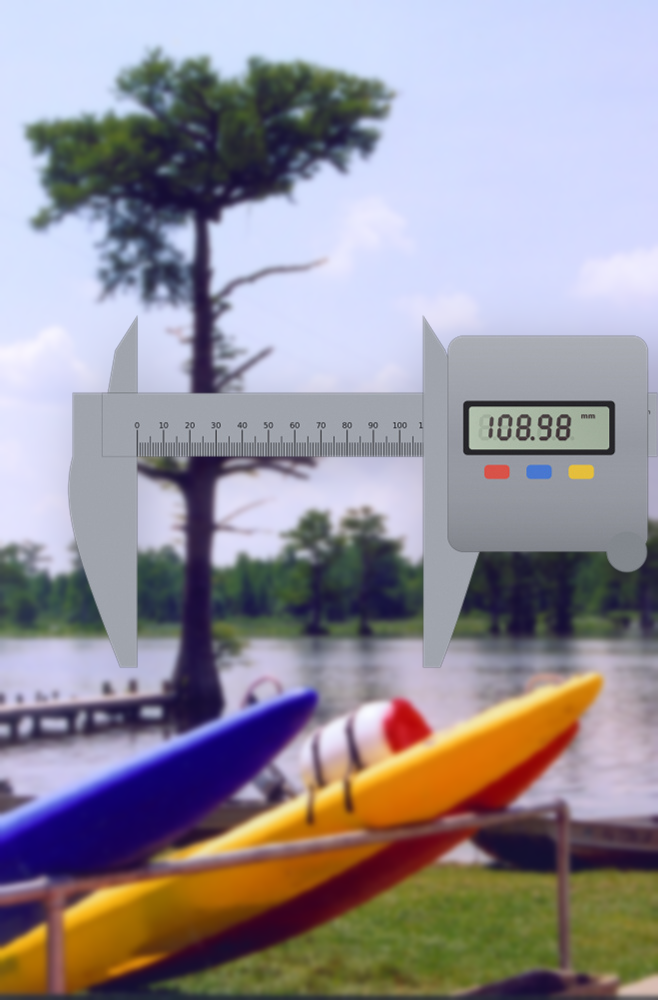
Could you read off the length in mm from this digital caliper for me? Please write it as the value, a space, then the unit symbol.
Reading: 108.98 mm
